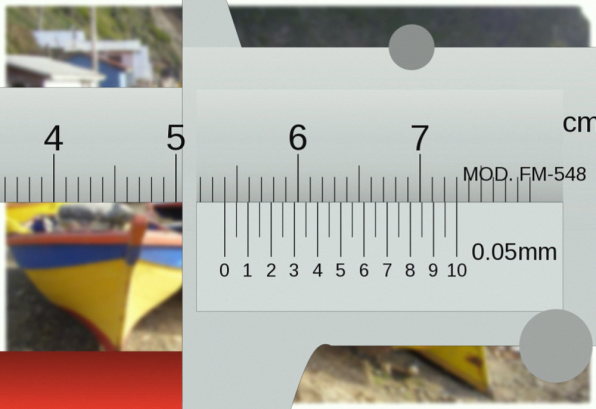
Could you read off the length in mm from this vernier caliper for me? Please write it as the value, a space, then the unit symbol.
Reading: 54.0 mm
